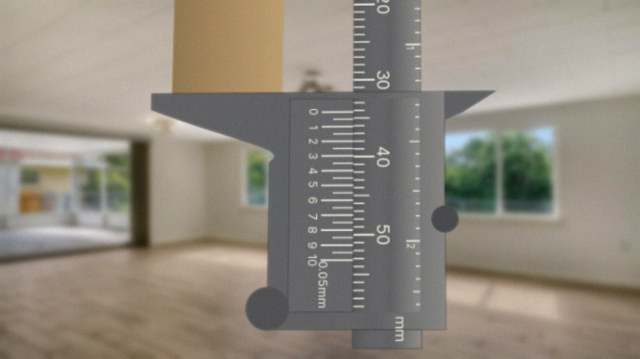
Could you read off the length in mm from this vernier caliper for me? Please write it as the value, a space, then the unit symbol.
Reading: 34.2 mm
